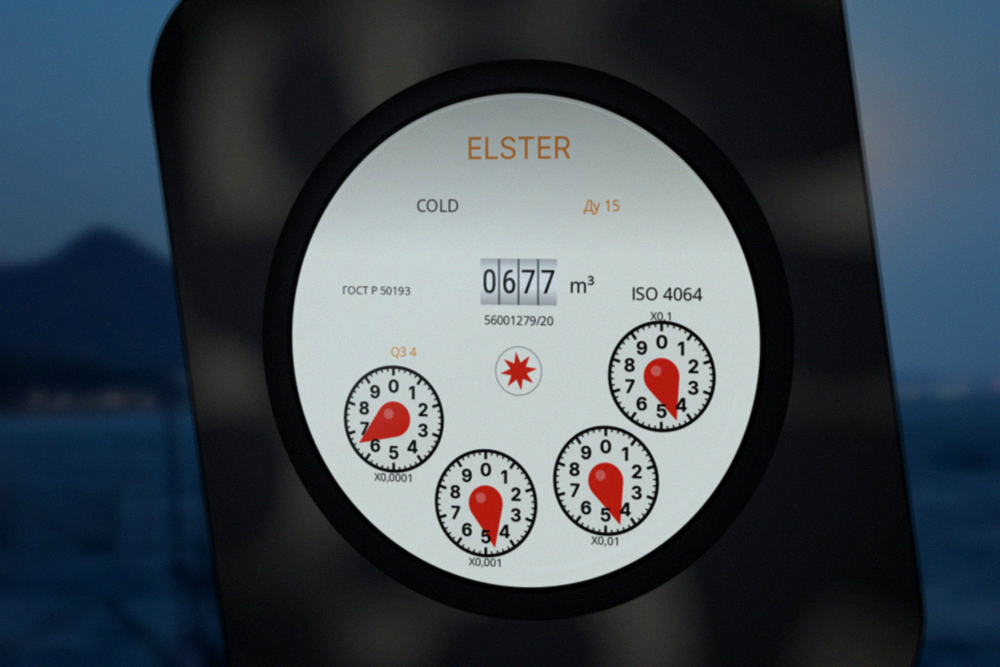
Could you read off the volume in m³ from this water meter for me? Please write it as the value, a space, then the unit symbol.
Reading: 677.4446 m³
